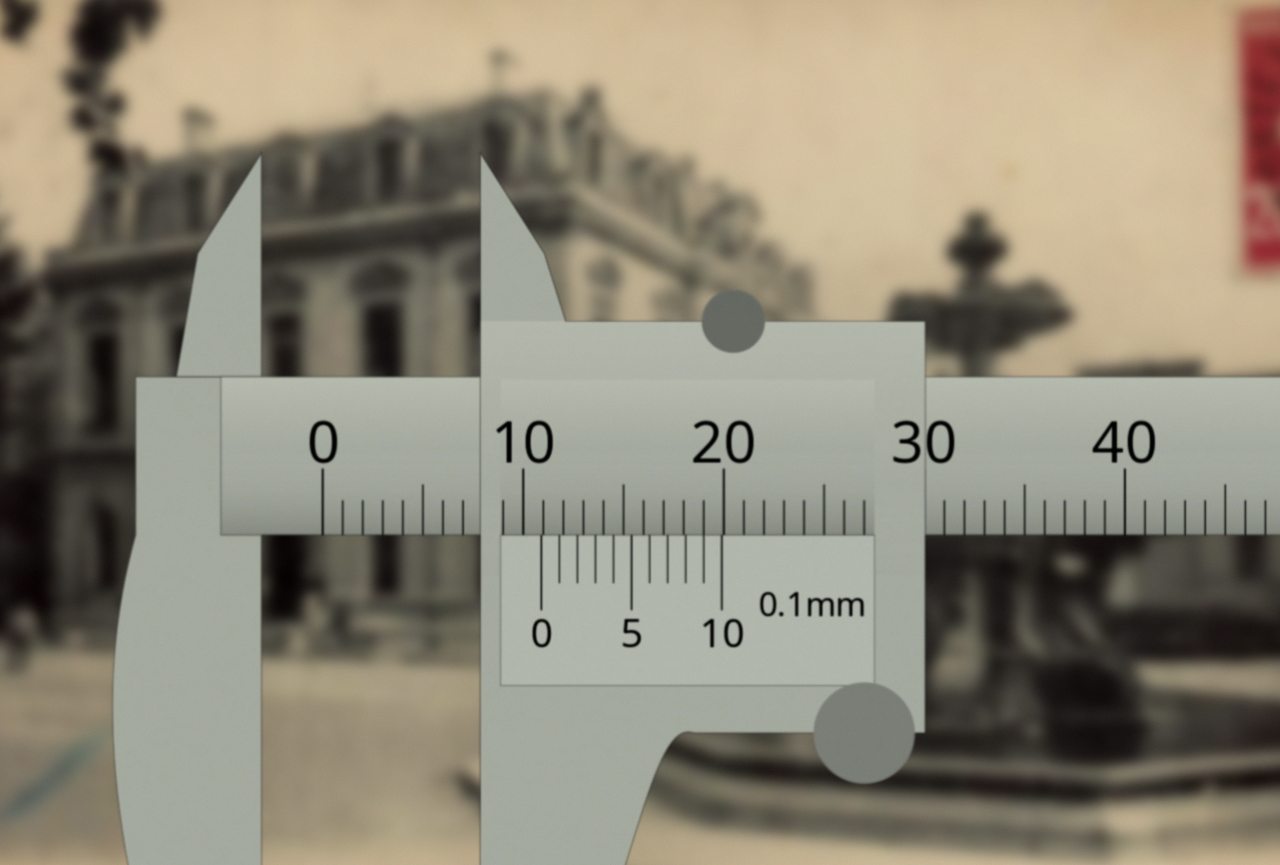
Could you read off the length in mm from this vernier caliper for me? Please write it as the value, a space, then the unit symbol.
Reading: 10.9 mm
